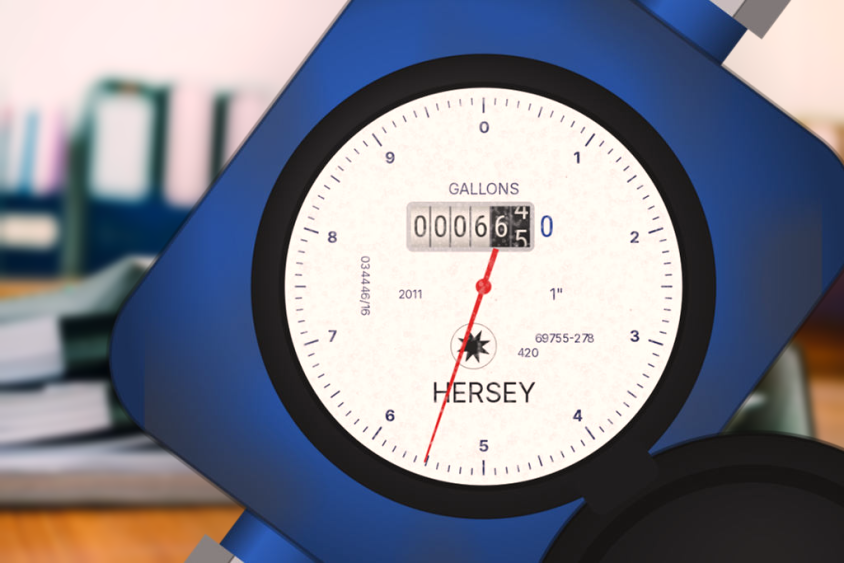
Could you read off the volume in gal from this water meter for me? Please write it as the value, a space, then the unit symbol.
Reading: 6645.5 gal
